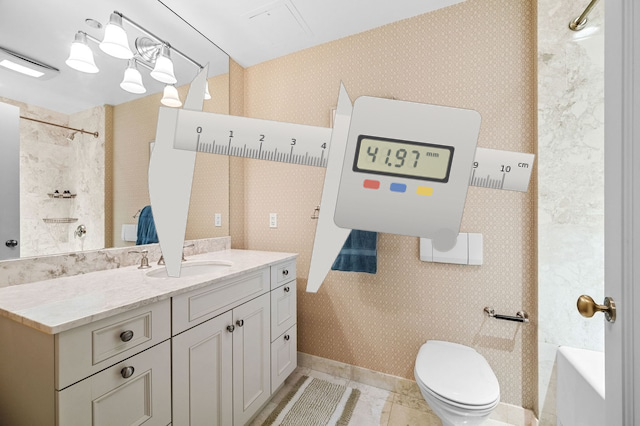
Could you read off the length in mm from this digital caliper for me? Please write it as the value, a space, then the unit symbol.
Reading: 41.97 mm
